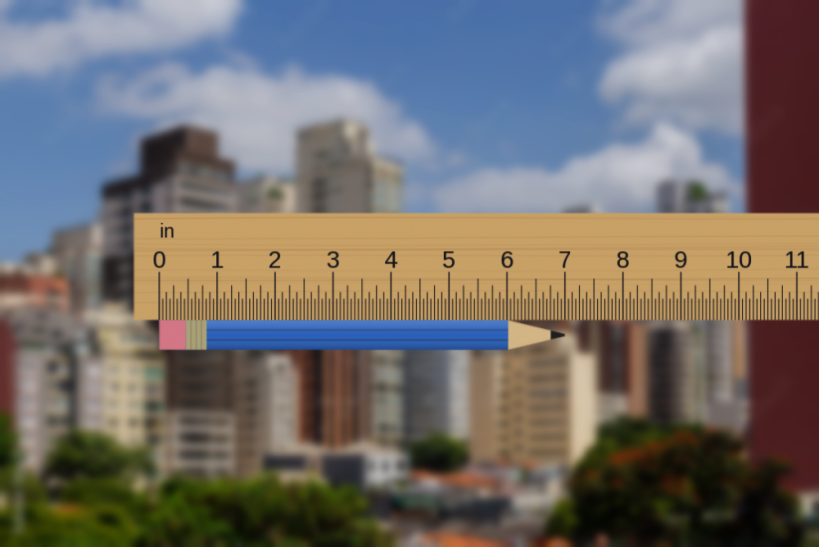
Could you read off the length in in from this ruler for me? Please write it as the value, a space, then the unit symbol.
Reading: 7 in
